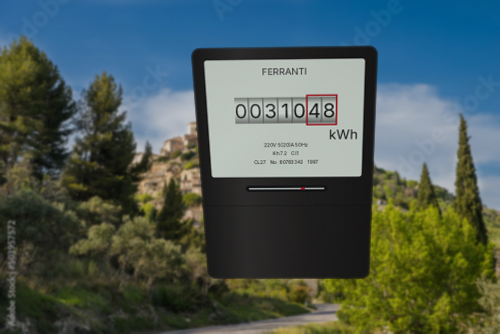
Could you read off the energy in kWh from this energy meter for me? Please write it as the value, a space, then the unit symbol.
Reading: 310.48 kWh
